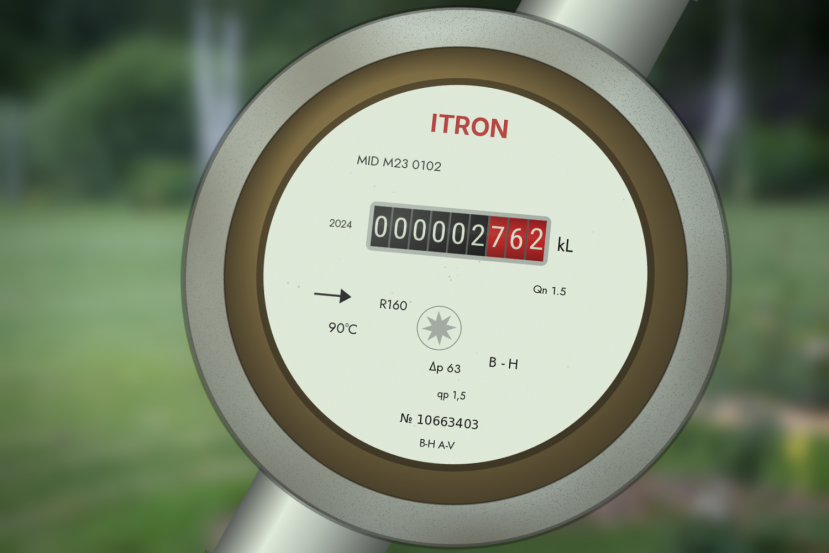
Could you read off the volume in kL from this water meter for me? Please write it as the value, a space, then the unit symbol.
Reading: 2.762 kL
